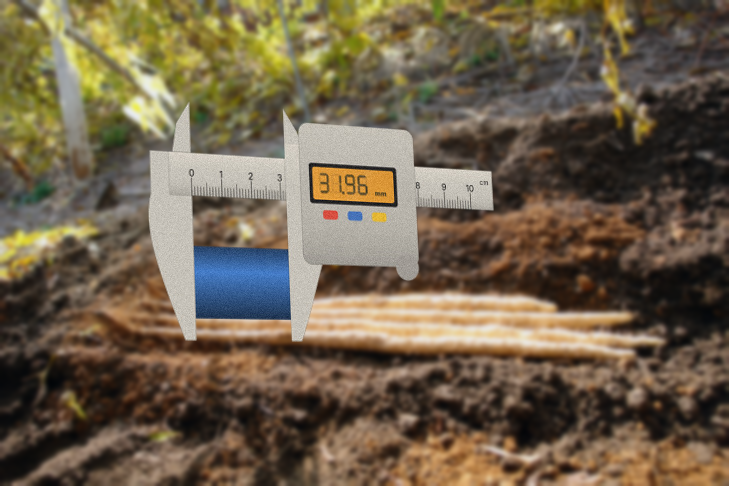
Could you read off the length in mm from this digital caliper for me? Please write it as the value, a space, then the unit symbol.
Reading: 31.96 mm
